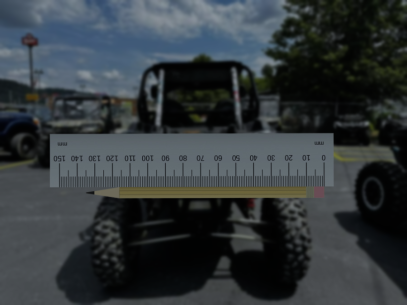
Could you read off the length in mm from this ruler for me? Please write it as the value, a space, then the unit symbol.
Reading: 135 mm
